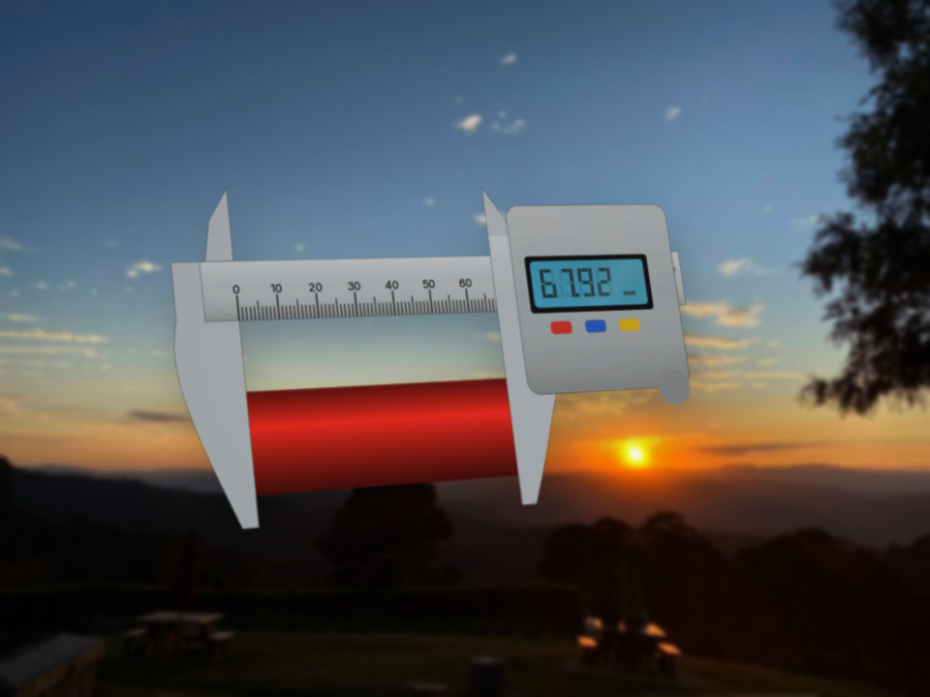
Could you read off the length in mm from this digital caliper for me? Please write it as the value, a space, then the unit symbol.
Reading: 67.92 mm
